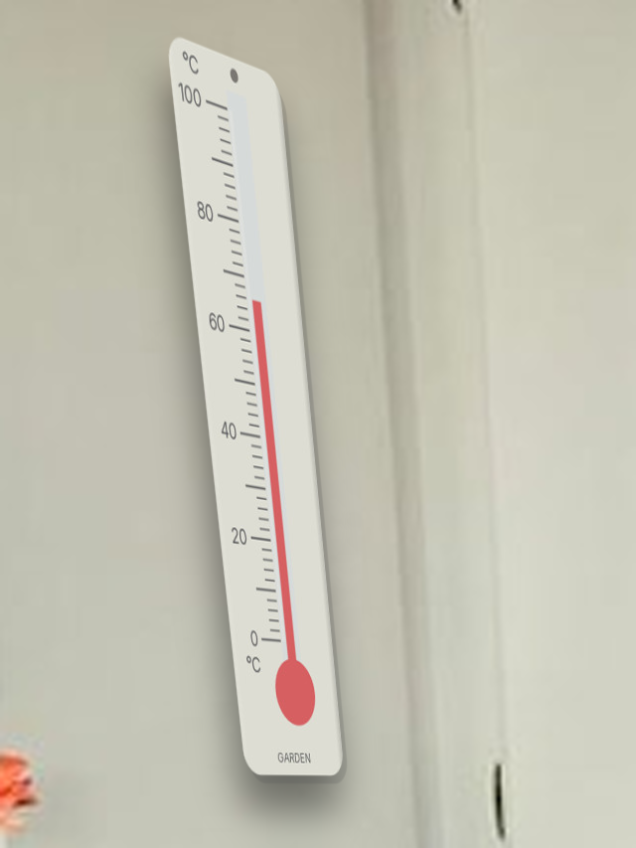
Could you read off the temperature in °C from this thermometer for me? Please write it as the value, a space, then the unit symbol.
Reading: 66 °C
